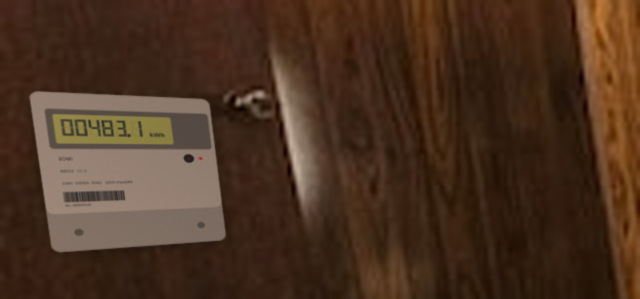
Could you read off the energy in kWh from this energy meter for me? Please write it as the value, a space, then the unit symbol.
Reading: 483.1 kWh
